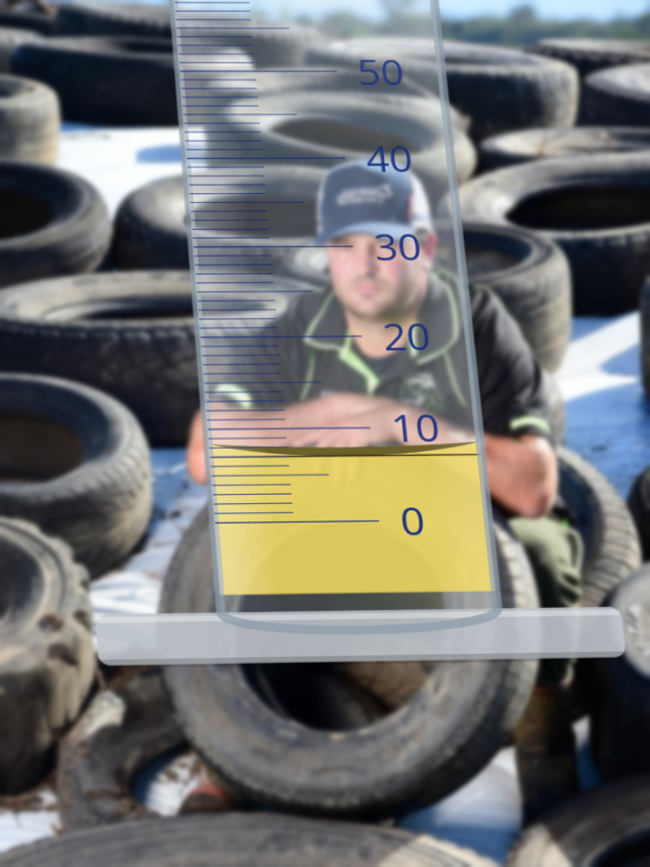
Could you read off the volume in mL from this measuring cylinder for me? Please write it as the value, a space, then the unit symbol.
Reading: 7 mL
